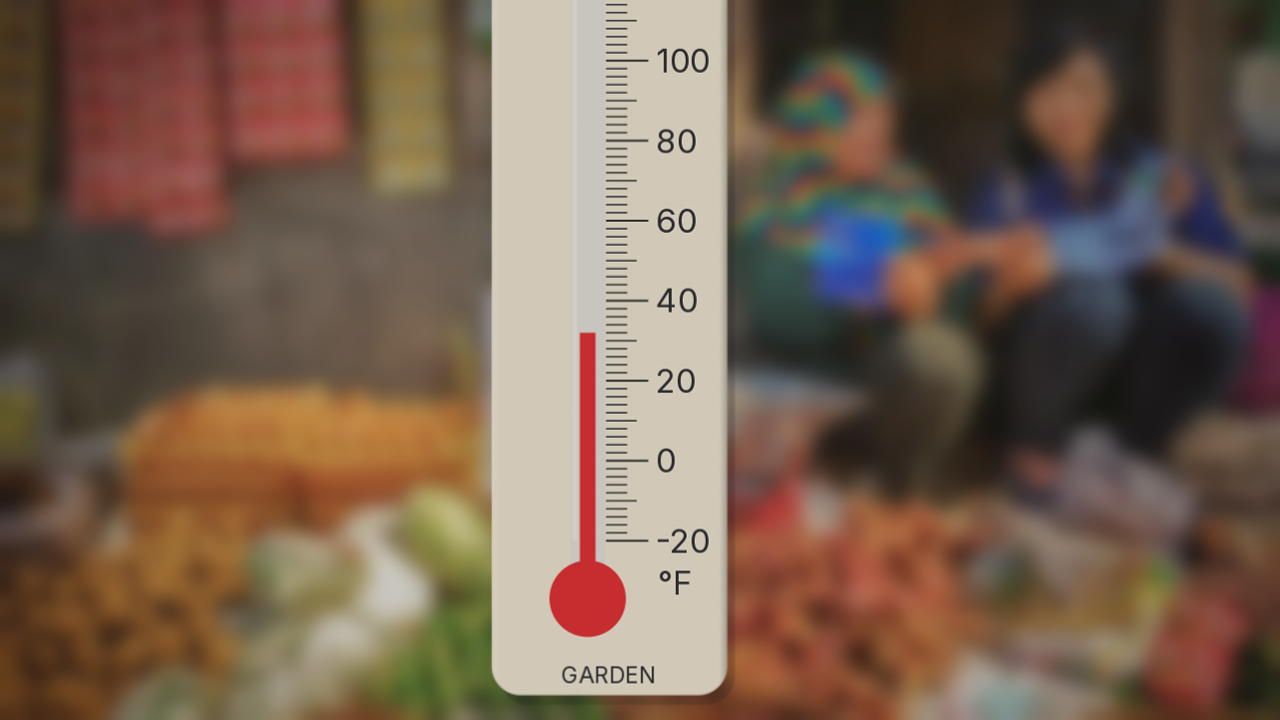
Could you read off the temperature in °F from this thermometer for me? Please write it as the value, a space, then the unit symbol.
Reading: 32 °F
